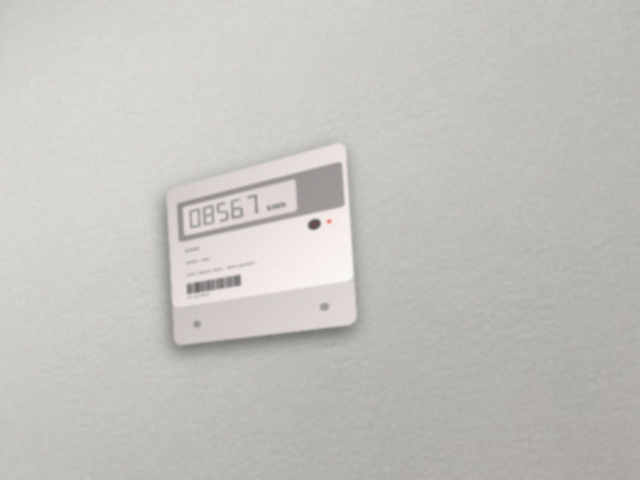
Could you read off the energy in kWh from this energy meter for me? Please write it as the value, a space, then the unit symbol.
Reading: 8567 kWh
